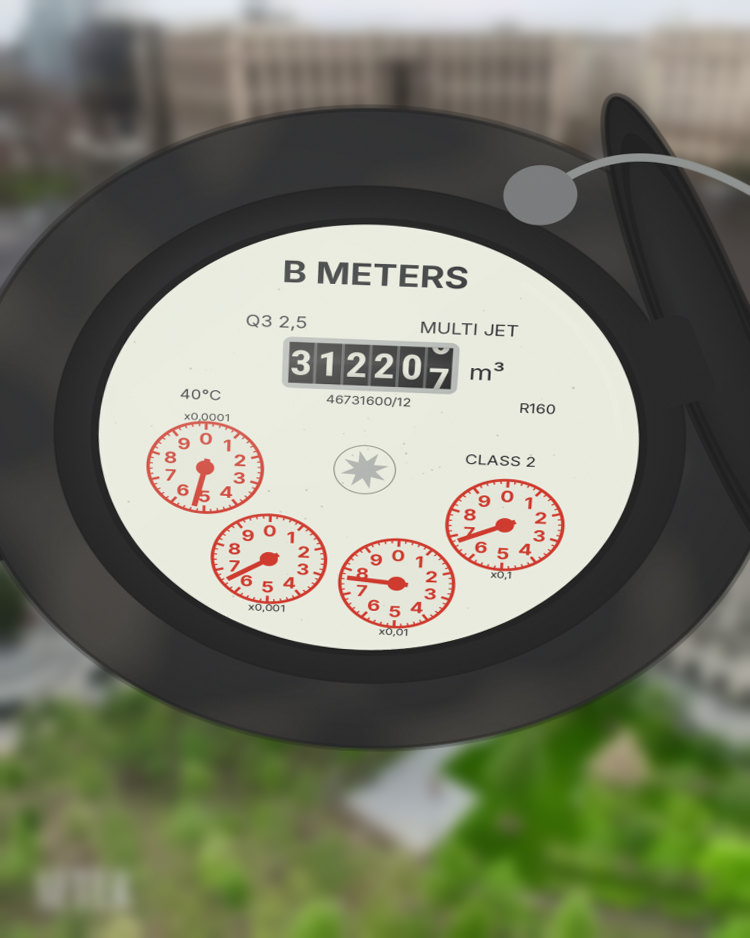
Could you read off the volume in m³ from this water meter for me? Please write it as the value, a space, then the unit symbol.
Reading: 312206.6765 m³
